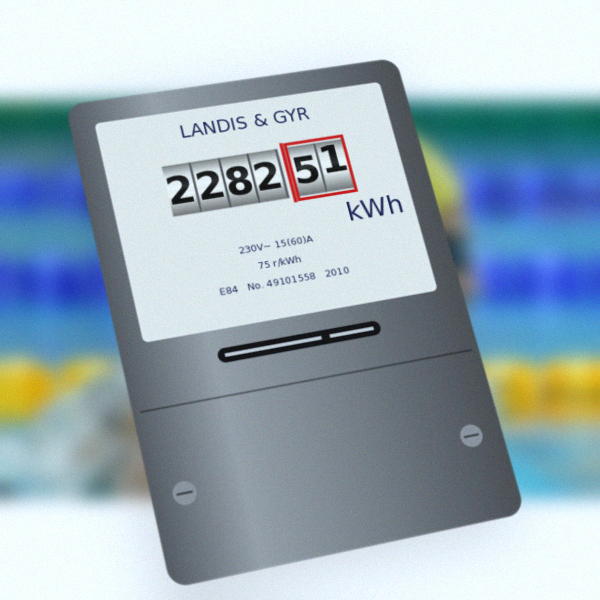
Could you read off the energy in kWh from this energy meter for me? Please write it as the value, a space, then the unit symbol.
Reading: 2282.51 kWh
